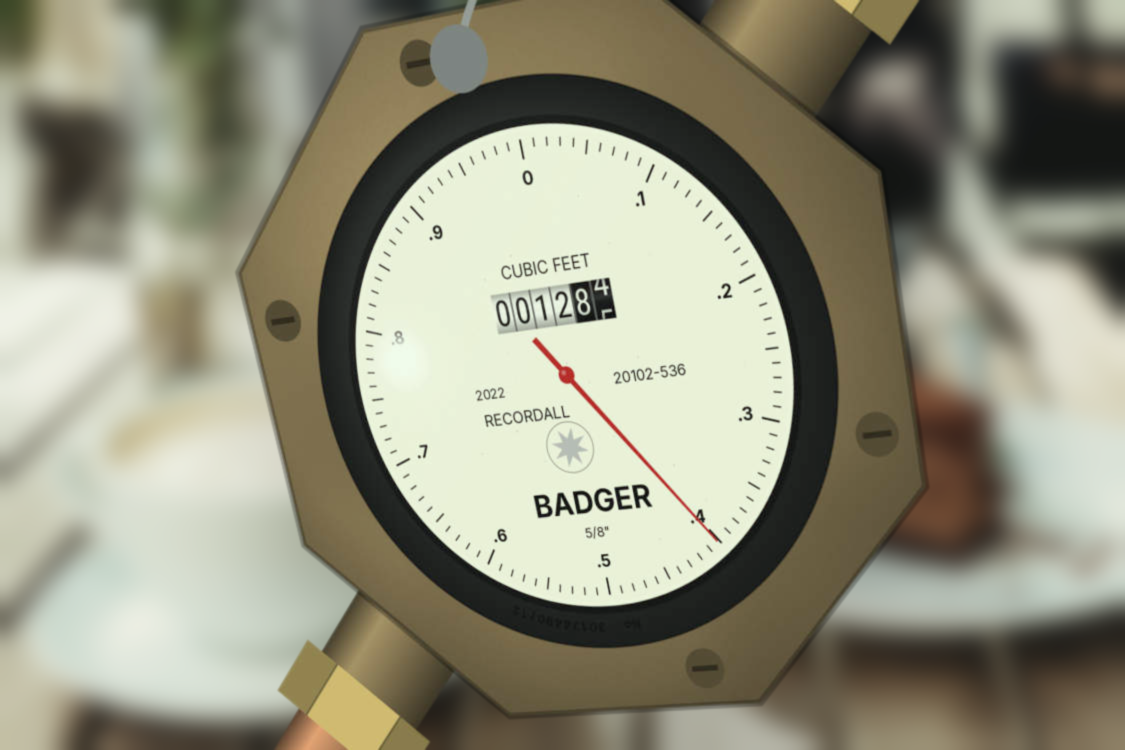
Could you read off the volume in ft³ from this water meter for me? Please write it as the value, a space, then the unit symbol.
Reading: 1284.40 ft³
